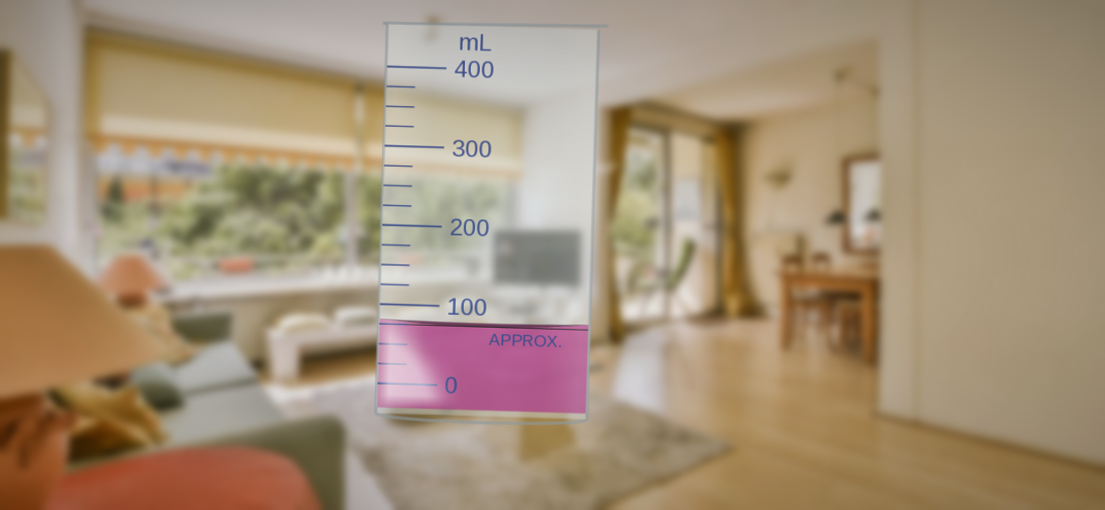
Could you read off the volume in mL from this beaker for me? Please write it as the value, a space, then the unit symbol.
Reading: 75 mL
